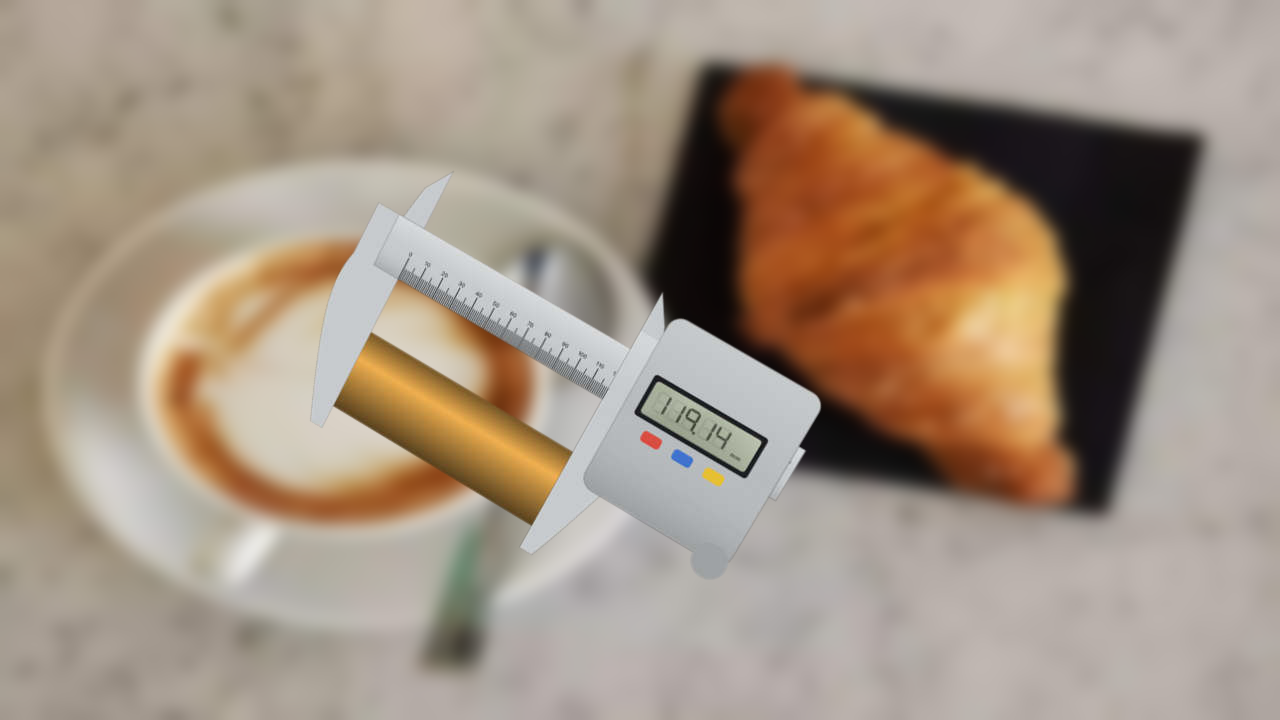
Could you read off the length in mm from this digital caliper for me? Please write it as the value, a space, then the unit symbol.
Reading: 119.14 mm
